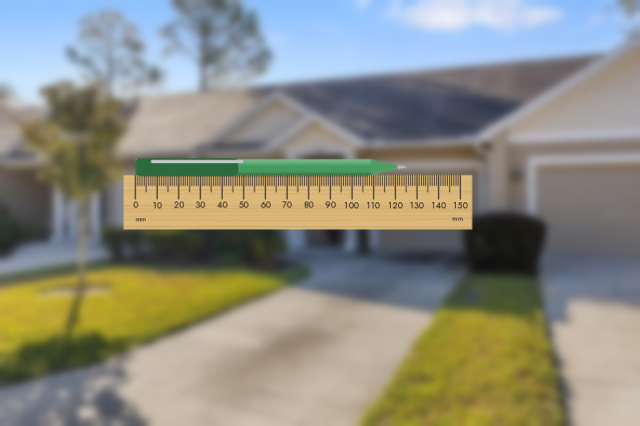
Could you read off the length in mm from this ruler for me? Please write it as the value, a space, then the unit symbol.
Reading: 125 mm
